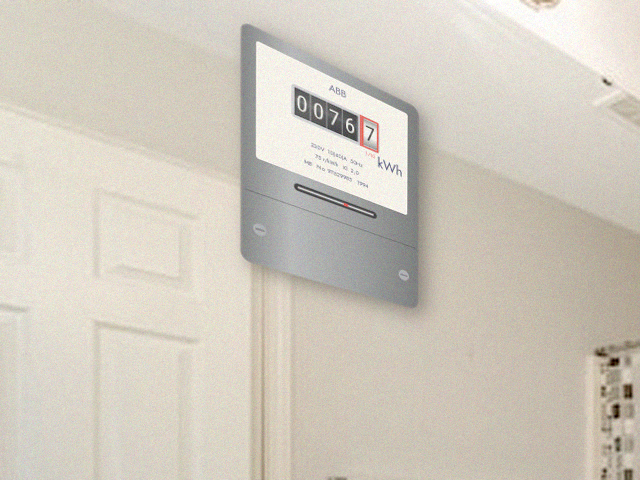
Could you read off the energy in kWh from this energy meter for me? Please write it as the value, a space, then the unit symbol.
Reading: 76.7 kWh
